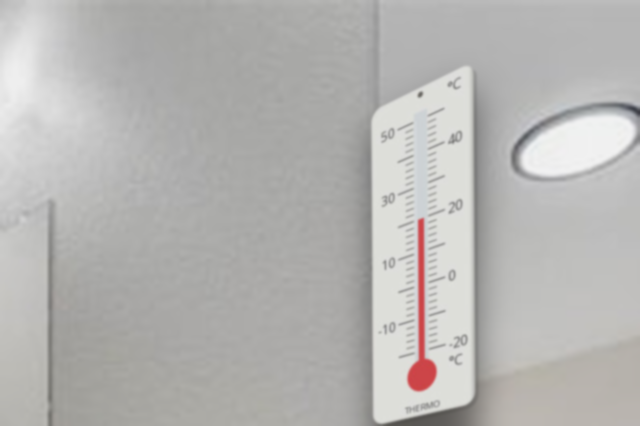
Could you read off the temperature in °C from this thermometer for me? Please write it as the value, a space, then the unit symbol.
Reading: 20 °C
